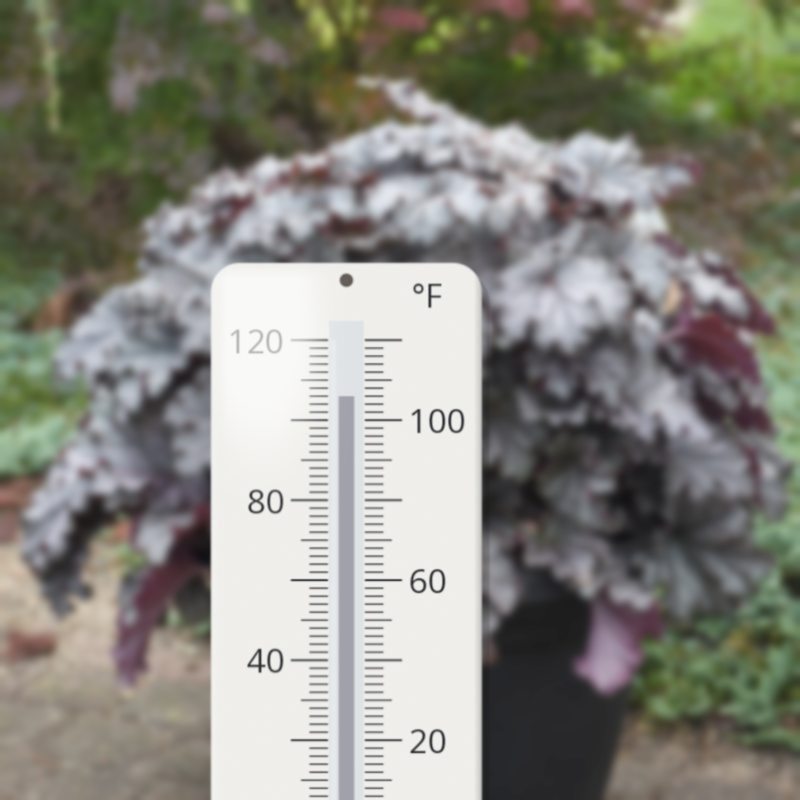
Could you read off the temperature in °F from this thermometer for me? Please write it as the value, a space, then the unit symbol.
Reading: 106 °F
